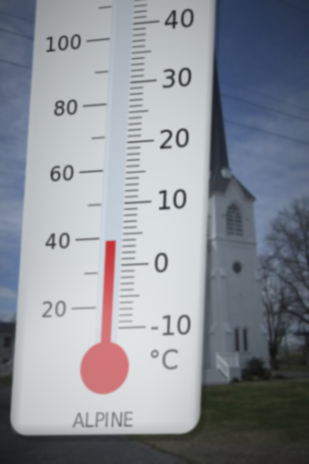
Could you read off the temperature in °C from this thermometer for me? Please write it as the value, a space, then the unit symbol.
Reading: 4 °C
